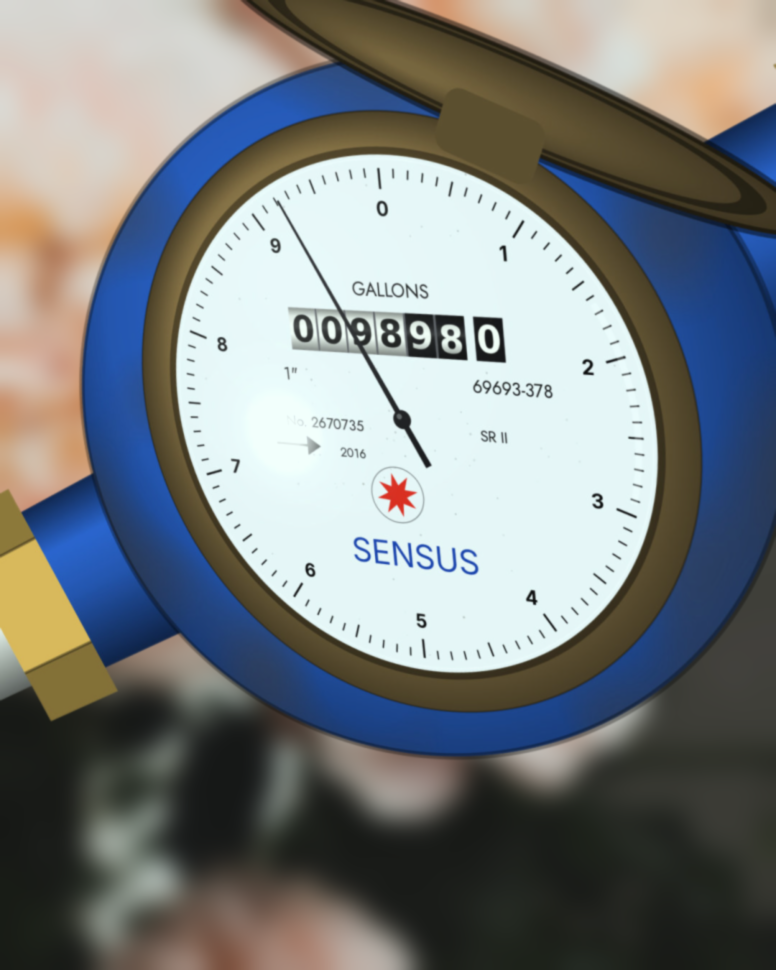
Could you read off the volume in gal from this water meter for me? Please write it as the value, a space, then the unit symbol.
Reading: 98979.2 gal
